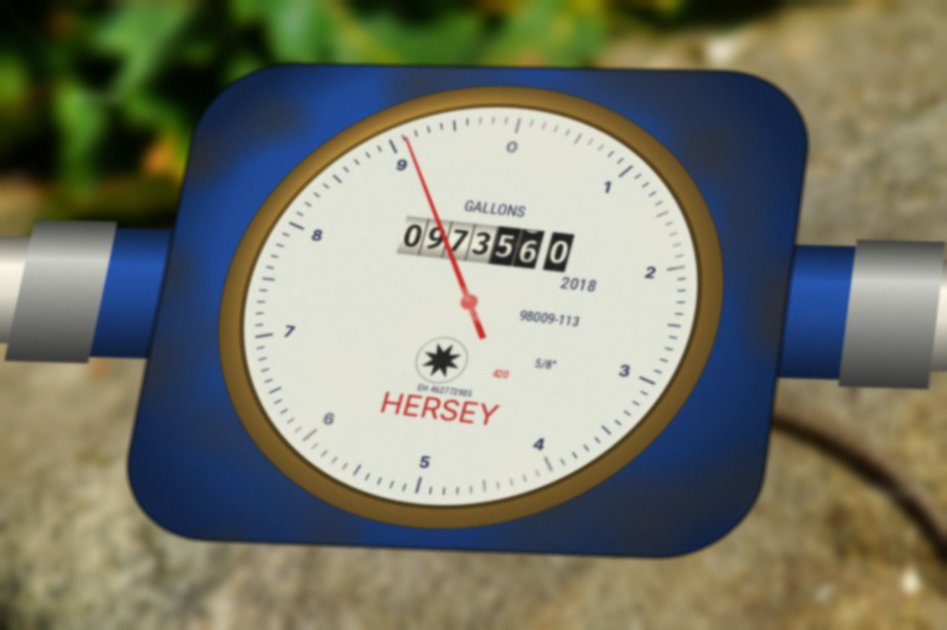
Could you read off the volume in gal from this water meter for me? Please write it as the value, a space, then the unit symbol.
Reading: 973559.1 gal
